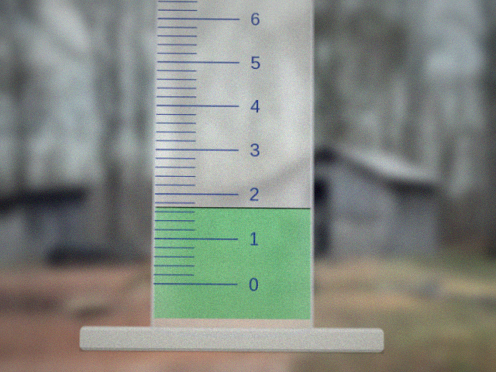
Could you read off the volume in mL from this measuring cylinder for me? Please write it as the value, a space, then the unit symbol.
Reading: 1.7 mL
